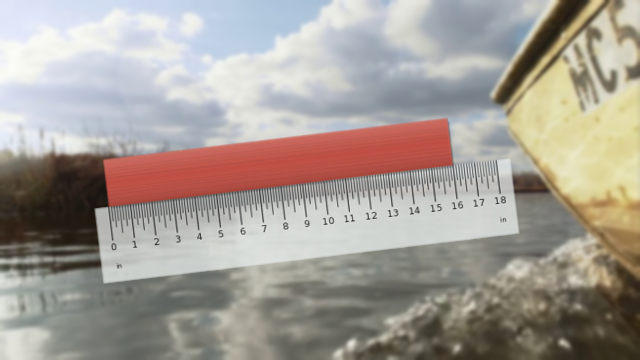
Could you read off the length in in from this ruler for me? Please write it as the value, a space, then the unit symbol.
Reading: 16 in
